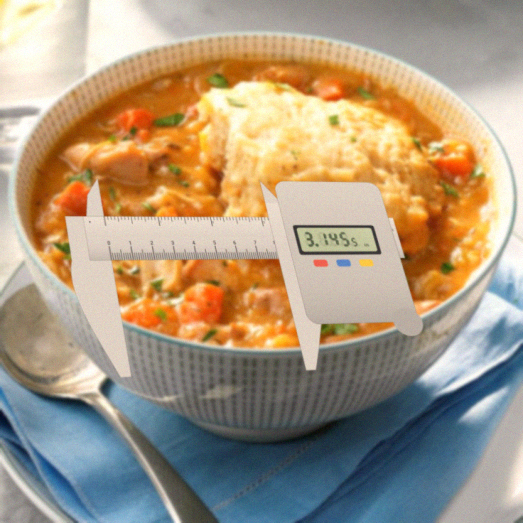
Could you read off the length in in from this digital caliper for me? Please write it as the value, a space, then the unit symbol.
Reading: 3.1455 in
